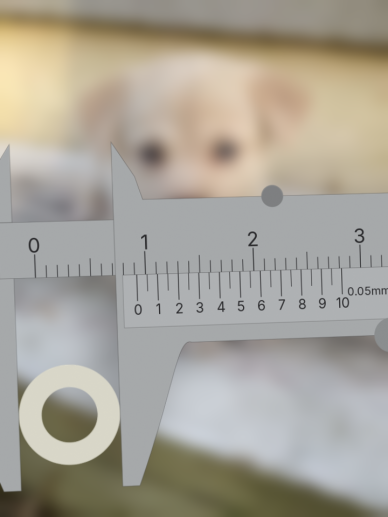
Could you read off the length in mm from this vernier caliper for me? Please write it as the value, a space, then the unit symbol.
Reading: 9.2 mm
